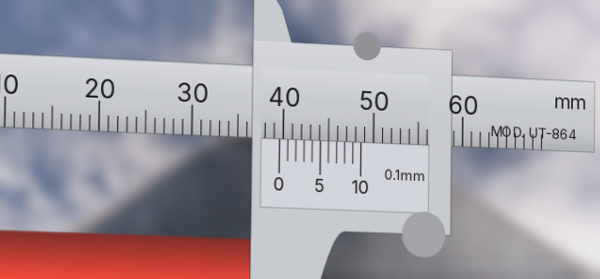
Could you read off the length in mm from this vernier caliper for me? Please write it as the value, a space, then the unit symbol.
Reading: 39.6 mm
